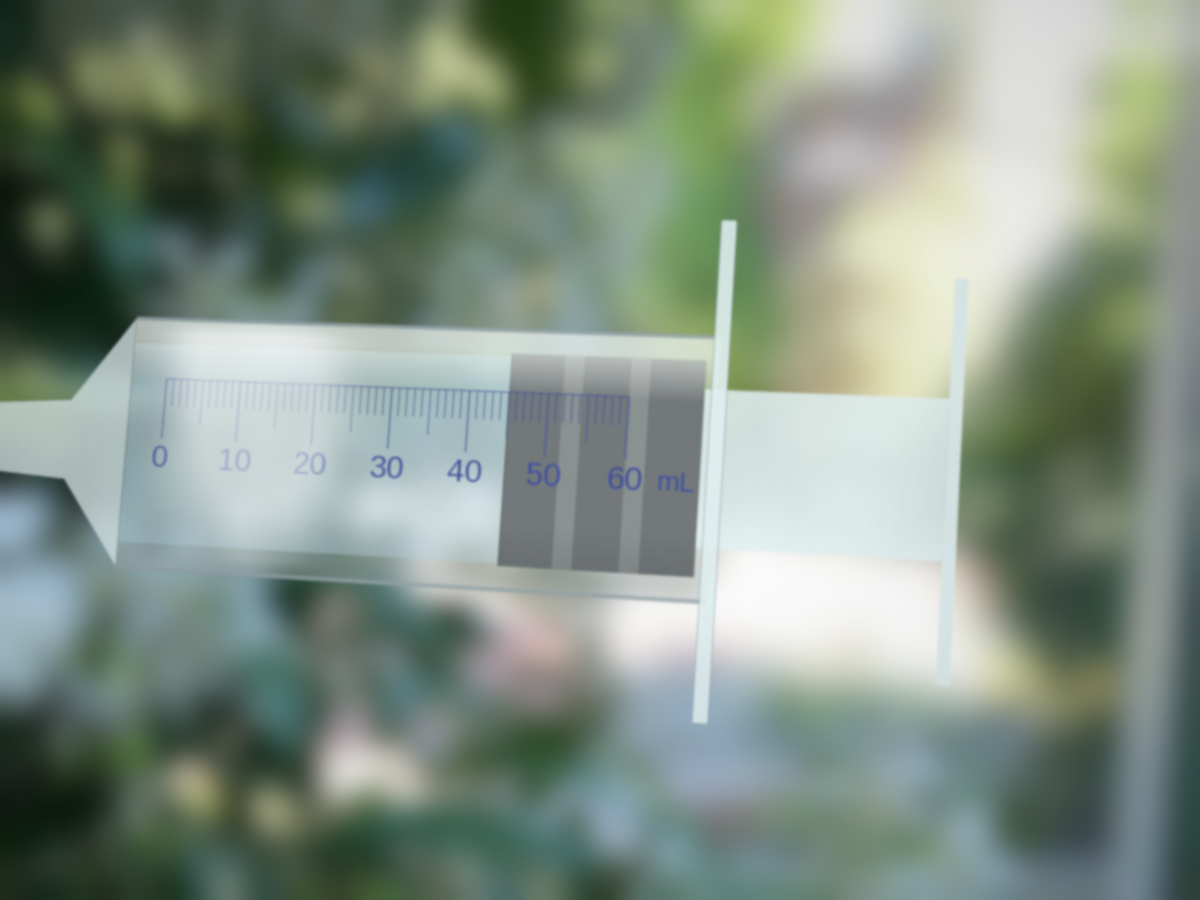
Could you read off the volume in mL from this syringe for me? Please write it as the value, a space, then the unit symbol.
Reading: 45 mL
